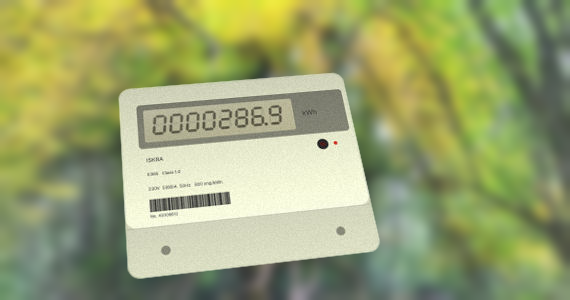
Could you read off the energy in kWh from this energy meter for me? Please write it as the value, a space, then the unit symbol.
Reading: 286.9 kWh
